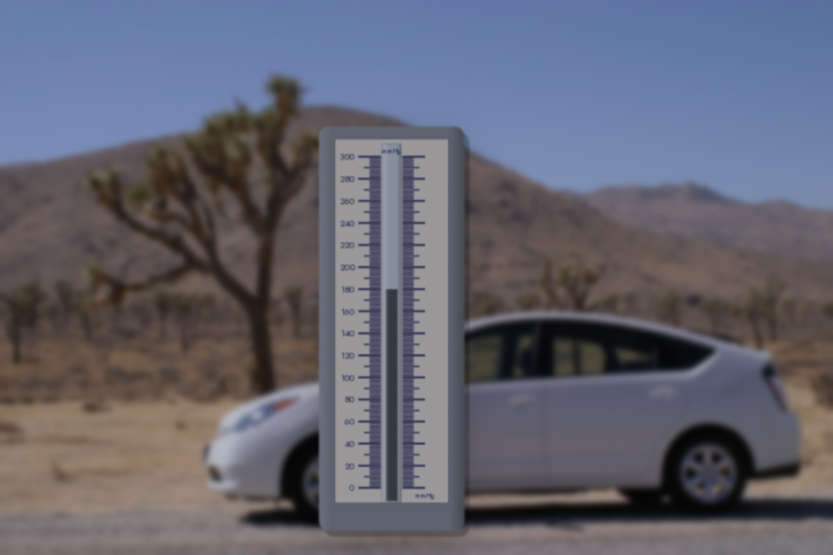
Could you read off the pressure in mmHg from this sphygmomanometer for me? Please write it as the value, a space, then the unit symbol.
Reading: 180 mmHg
